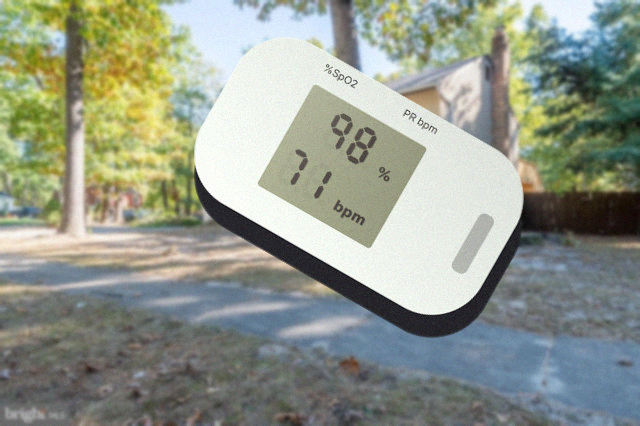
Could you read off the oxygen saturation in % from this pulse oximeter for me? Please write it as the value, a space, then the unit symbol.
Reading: 98 %
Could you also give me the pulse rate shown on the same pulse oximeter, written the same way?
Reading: 71 bpm
